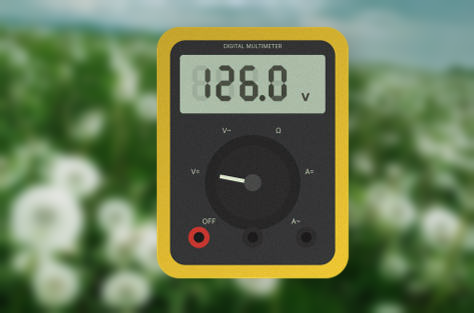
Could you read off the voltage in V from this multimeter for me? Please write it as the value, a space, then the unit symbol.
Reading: 126.0 V
